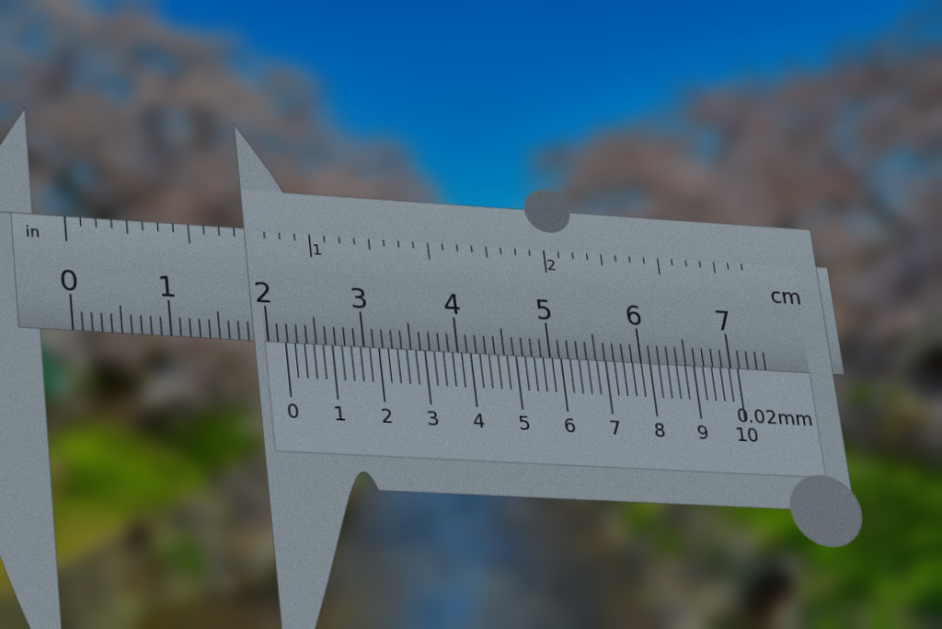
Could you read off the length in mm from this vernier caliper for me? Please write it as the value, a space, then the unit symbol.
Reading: 21.8 mm
